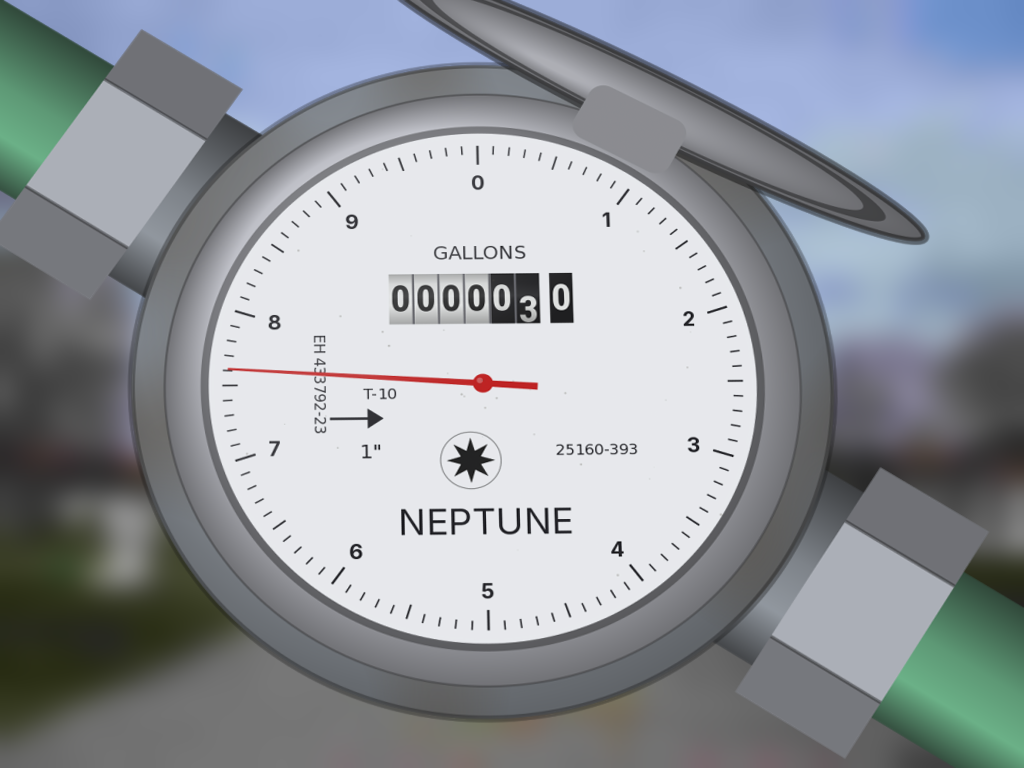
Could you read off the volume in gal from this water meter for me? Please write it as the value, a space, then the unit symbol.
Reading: 27.6 gal
